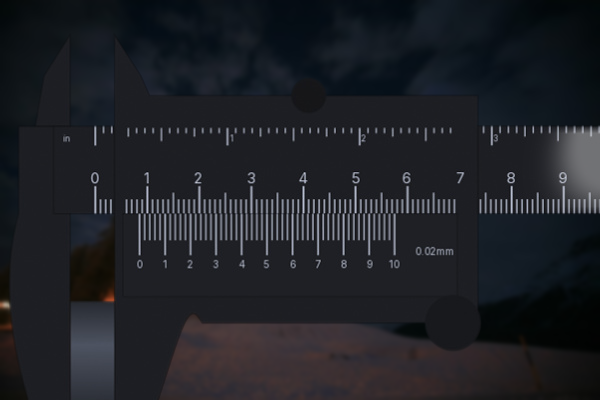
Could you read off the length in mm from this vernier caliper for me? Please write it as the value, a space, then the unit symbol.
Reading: 8.5 mm
